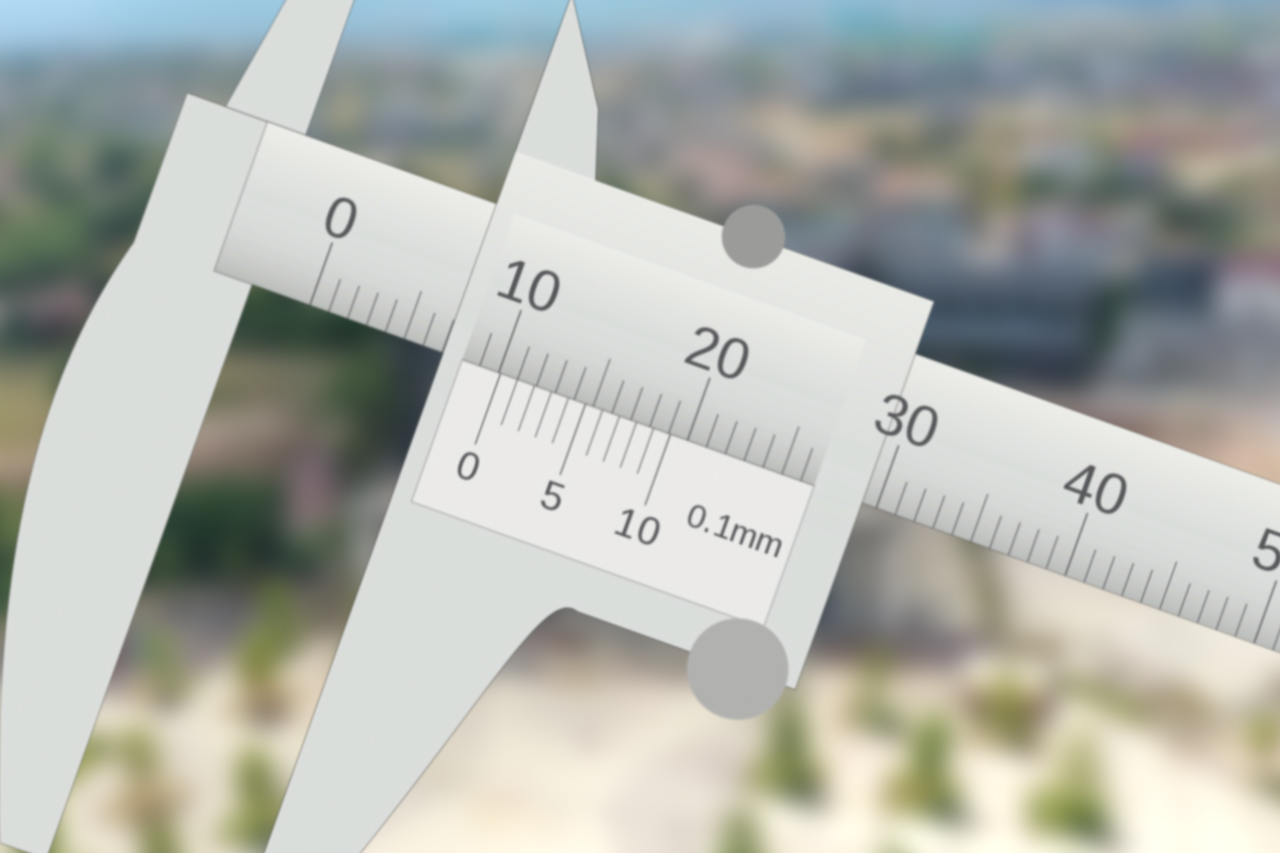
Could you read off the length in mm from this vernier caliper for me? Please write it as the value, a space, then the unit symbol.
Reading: 10.1 mm
